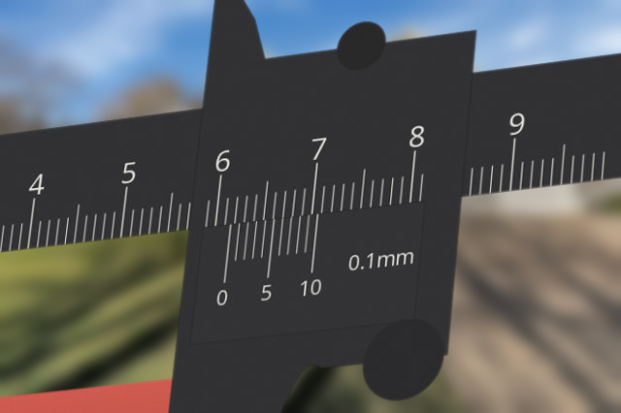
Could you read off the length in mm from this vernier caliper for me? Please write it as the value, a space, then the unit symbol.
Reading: 61.6 mm
